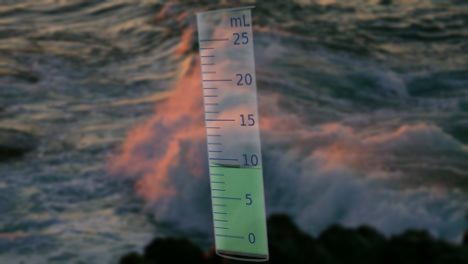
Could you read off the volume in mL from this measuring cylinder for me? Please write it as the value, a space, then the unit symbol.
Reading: 9 mL
